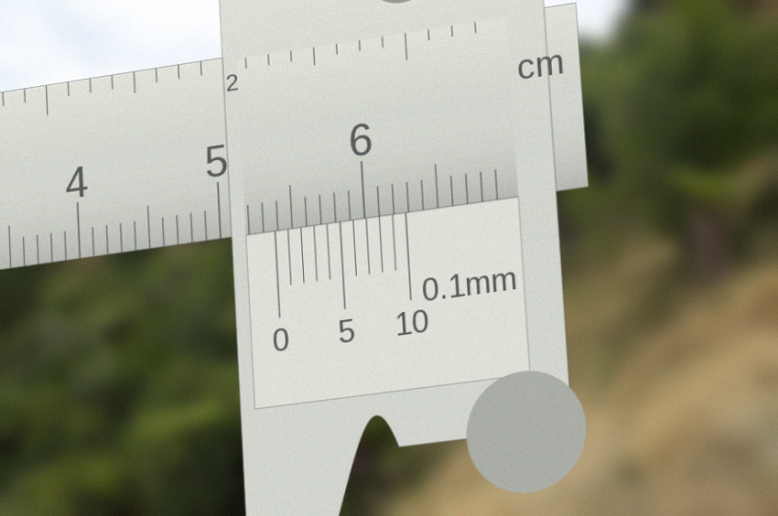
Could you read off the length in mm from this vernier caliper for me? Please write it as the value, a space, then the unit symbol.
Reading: 53.8 mm
